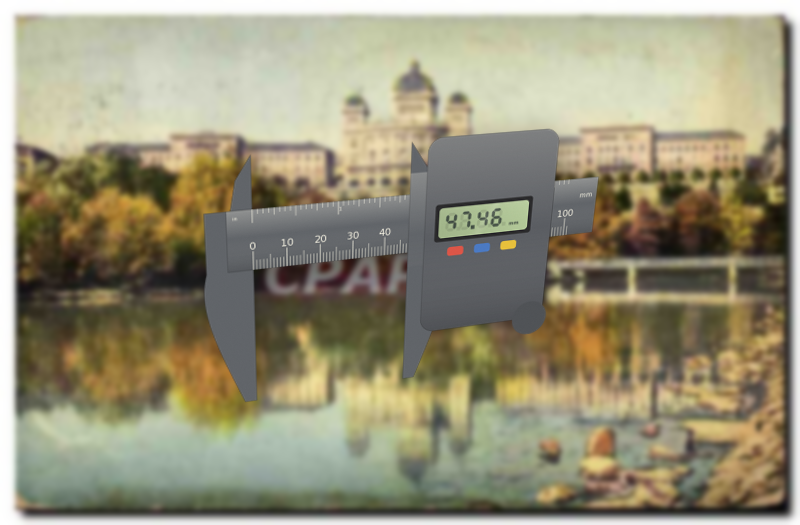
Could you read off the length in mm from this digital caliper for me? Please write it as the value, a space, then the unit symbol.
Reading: 47.46 mm
